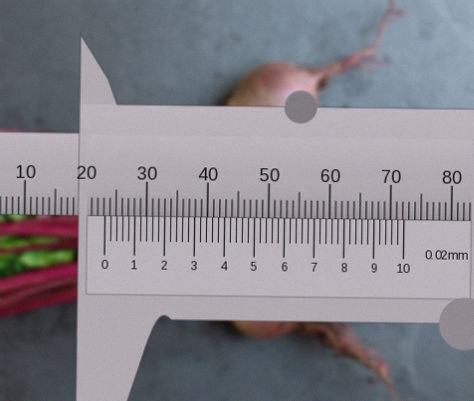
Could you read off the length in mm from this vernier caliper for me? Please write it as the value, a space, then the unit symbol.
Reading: 23.2 mm
